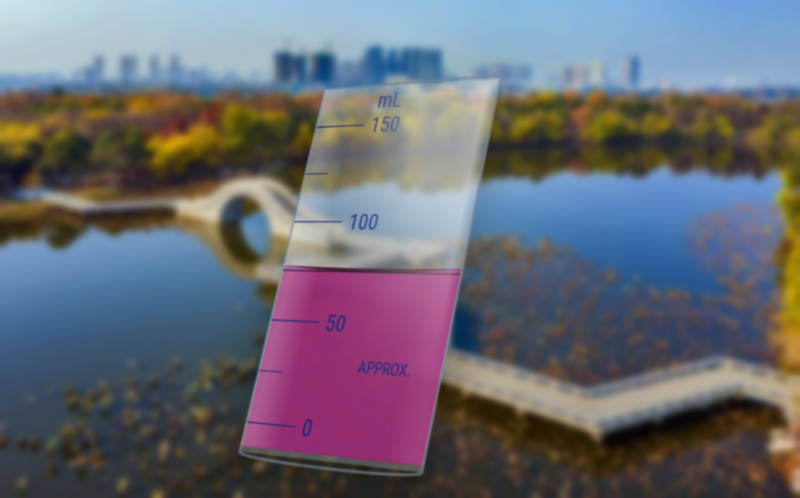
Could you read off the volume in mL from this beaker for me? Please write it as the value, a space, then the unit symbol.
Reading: 75 mL
